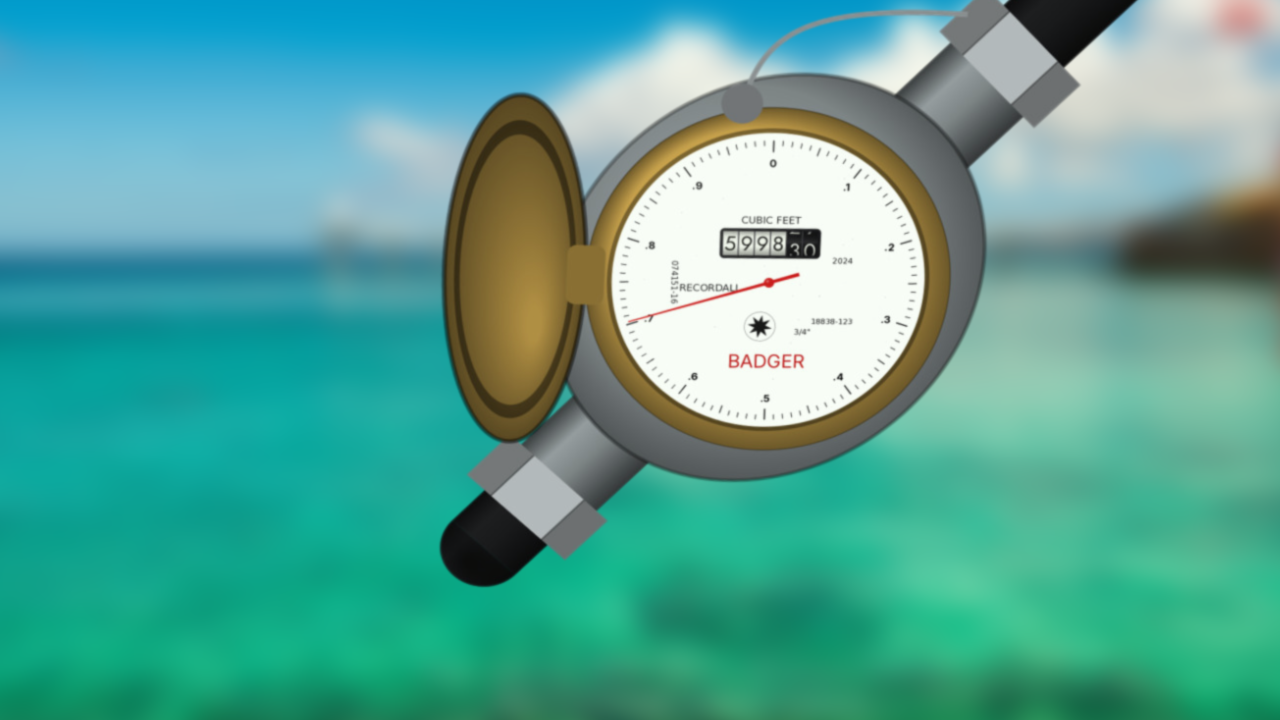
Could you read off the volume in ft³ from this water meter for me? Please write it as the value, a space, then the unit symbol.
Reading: 599829.70 ft³
